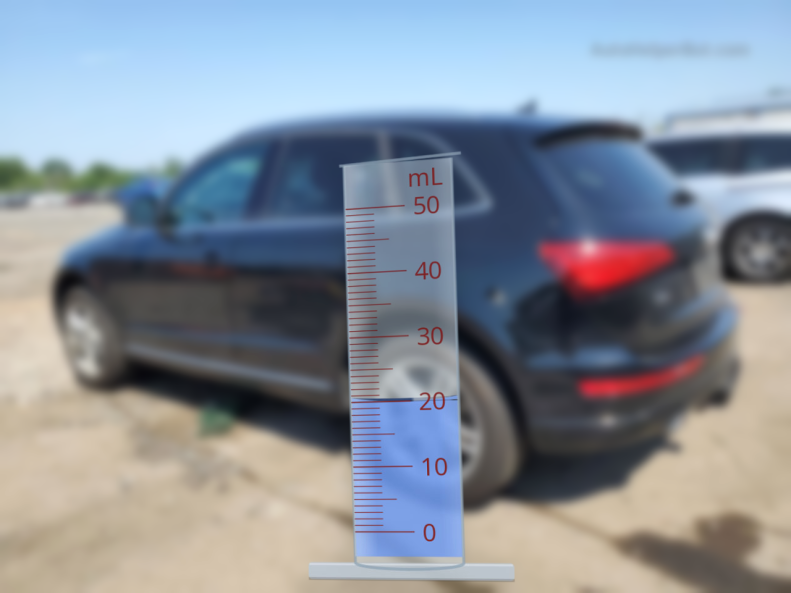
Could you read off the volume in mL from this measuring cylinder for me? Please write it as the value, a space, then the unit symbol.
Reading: 20 mL
